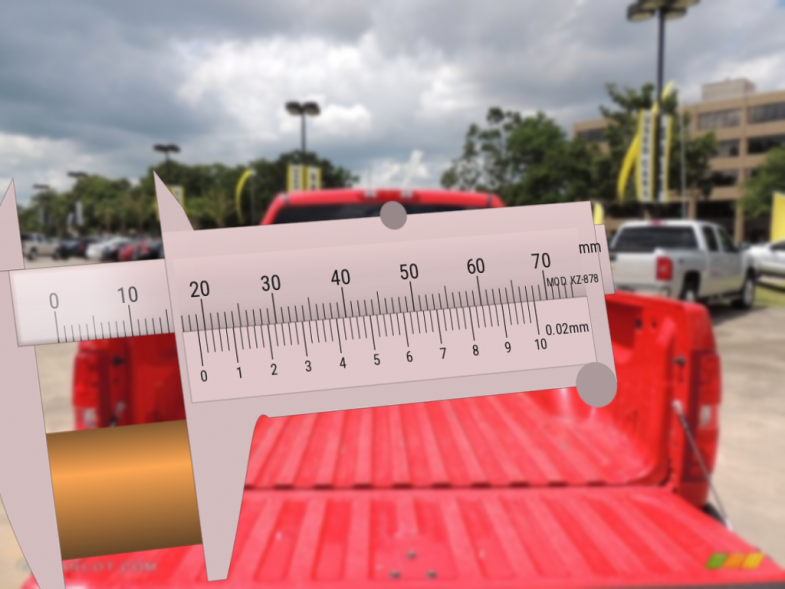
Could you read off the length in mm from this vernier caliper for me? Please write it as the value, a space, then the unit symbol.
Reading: 19.0 mm
